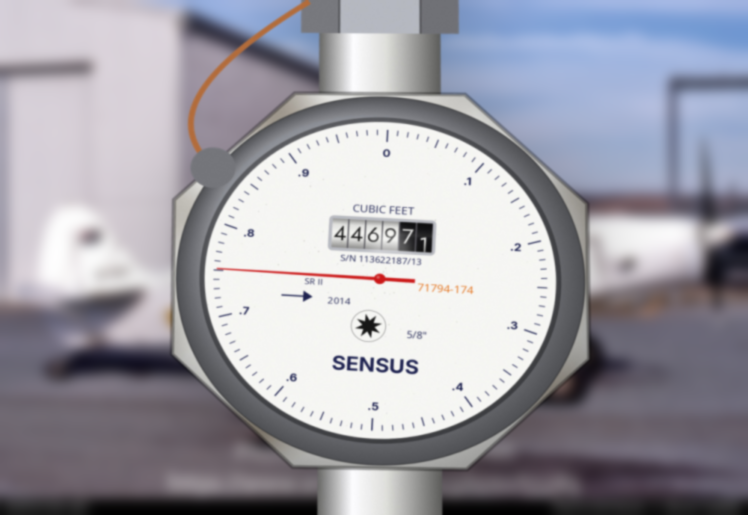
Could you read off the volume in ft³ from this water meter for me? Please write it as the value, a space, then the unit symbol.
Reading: 446970.75 ft³
